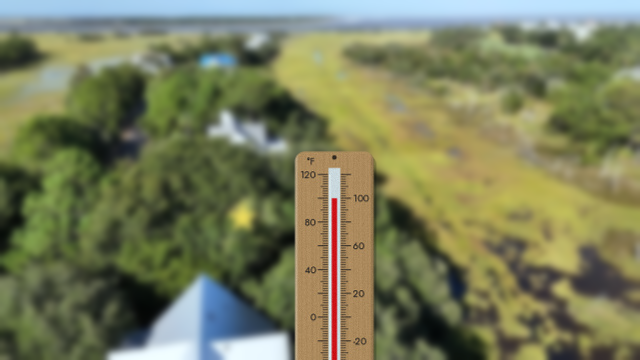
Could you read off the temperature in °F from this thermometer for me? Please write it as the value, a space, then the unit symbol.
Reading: 100 °F
